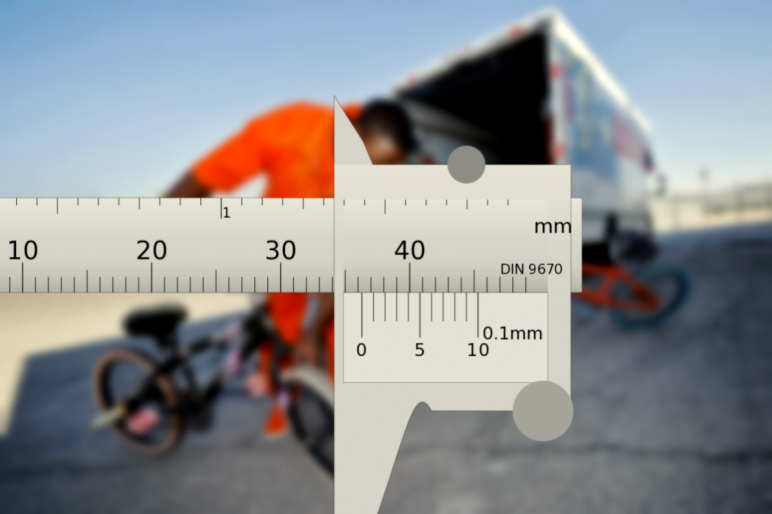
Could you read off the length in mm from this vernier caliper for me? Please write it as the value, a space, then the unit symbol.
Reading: 36.3 mm
